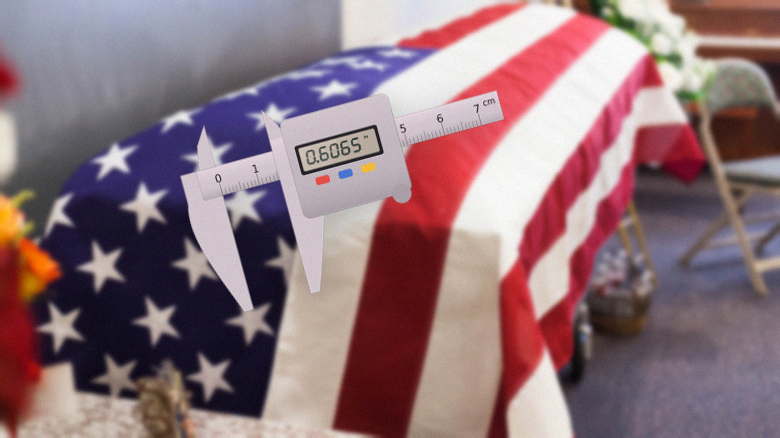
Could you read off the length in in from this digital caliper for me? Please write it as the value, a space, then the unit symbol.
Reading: 0.6065 in
